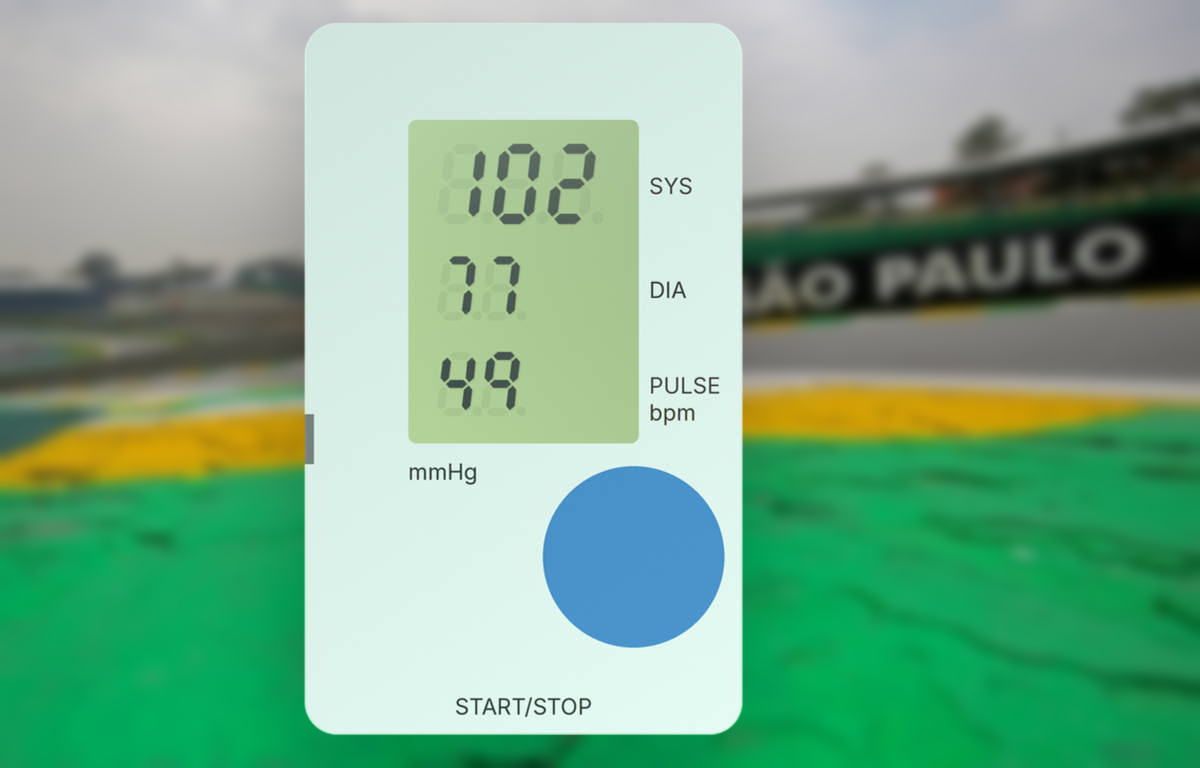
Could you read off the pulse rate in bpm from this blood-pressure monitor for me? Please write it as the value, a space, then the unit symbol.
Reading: 49 bpm
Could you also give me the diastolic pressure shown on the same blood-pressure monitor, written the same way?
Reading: 77 mmHg
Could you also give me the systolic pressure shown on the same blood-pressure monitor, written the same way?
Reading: 102 mmHg
